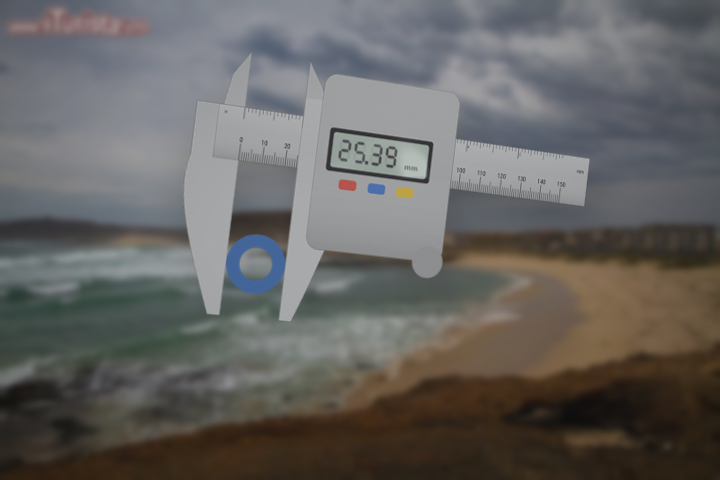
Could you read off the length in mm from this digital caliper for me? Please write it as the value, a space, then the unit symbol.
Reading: 25.39 mm
